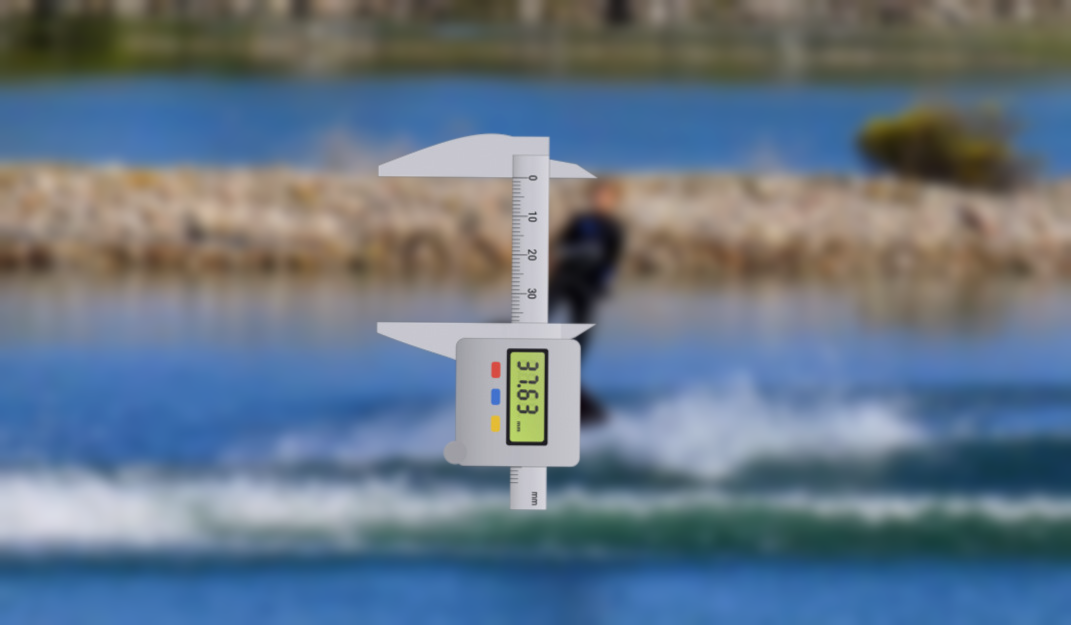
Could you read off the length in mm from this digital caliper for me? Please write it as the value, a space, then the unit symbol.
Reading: 37.63 mm
